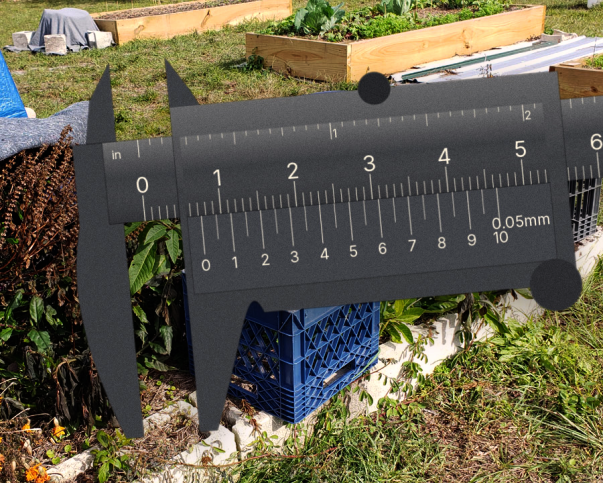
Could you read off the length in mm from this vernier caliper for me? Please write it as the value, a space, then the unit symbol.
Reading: 7.4 mm
